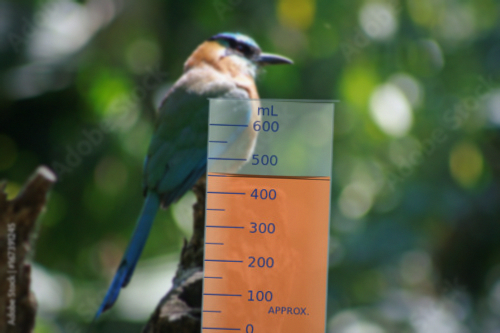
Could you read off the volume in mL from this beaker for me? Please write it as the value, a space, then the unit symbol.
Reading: 450 mL
